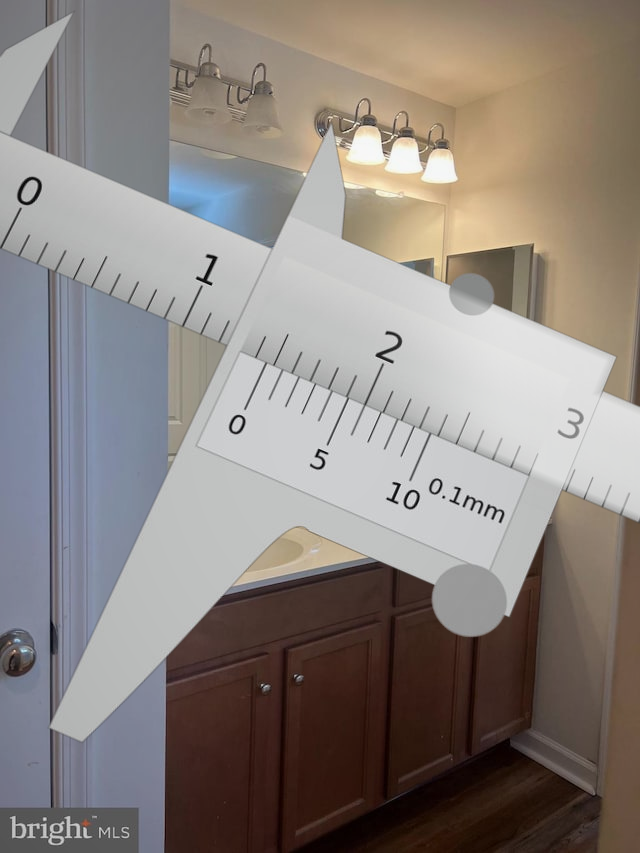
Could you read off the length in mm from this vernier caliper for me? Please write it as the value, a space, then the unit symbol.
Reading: 14.6 mm
